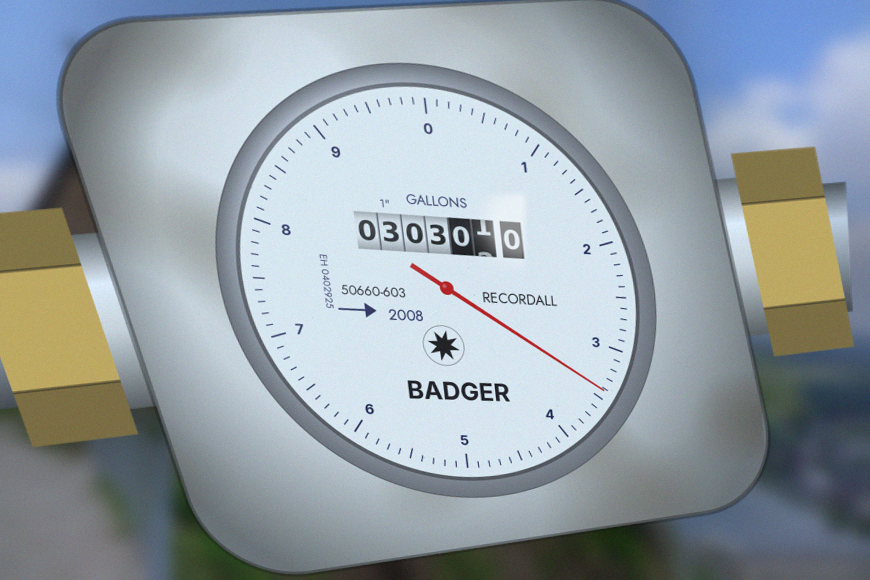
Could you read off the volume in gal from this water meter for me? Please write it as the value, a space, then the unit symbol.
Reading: 303013.4 gal
